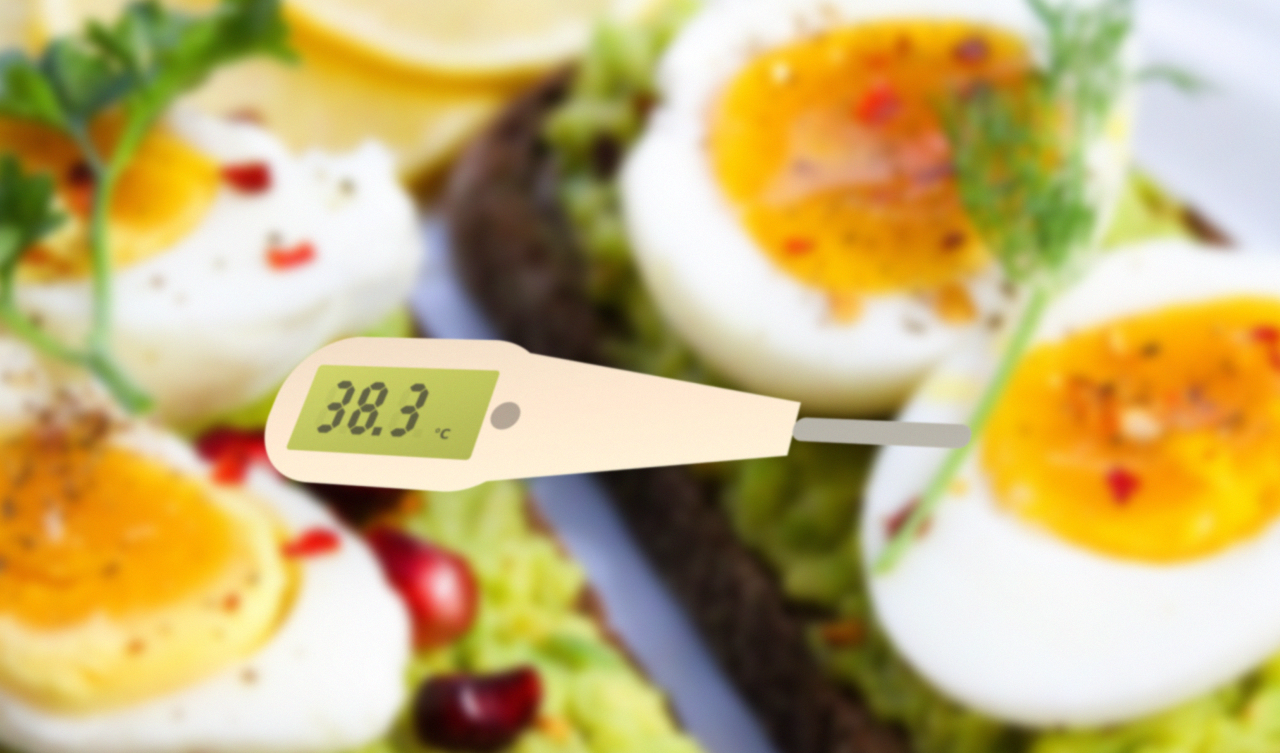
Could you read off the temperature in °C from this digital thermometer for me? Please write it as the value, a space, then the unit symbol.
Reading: 38.3 °C
